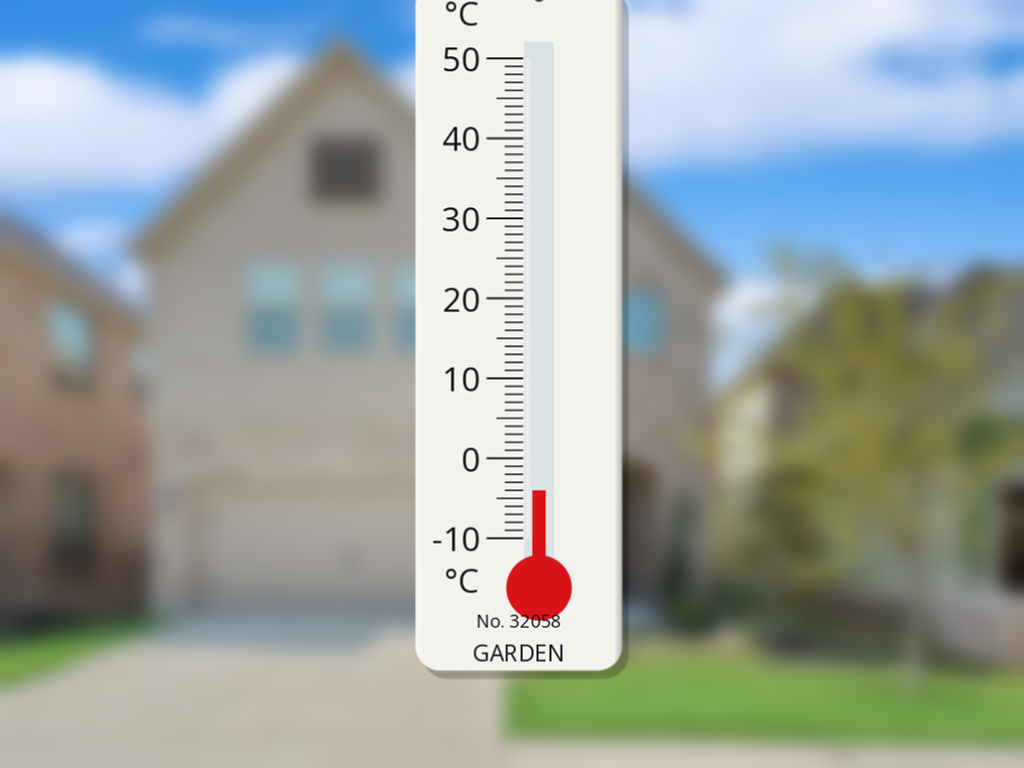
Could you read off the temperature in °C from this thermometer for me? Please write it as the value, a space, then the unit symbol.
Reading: -4 °C
